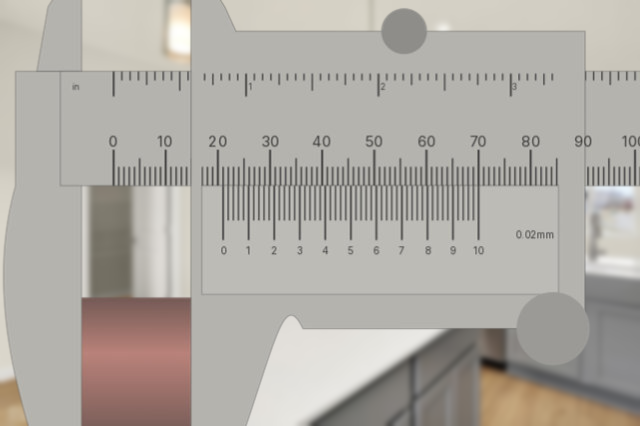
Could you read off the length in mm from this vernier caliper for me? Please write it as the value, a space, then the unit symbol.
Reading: 21.0 mm
